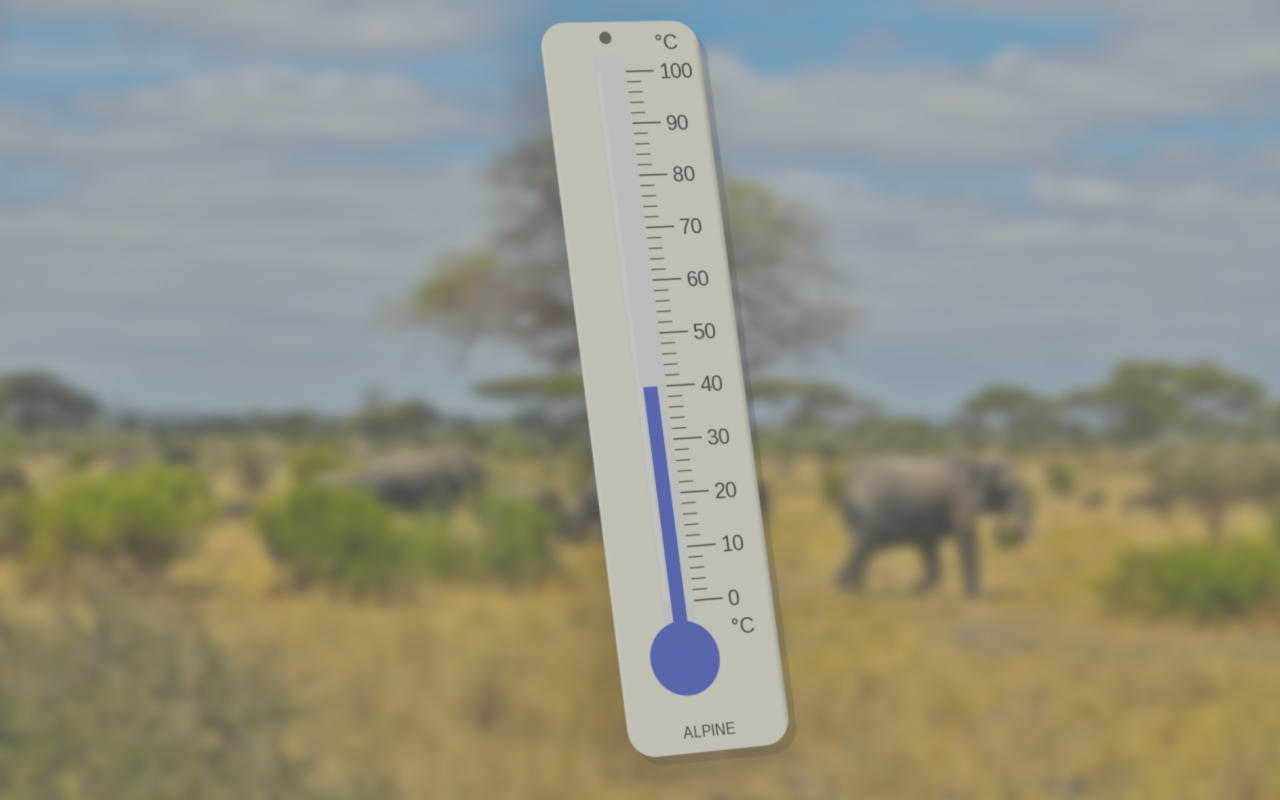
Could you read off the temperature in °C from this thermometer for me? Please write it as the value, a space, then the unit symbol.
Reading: 40 °C
